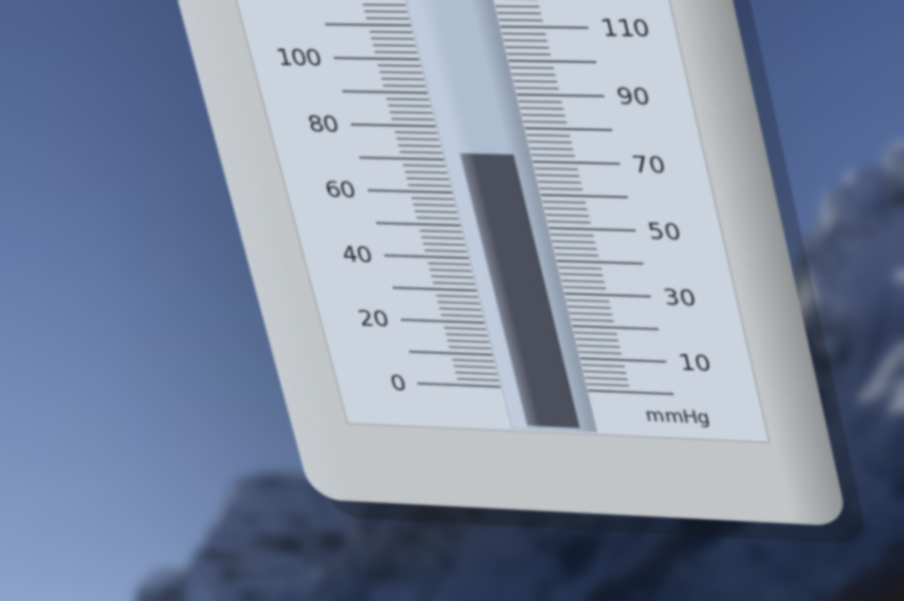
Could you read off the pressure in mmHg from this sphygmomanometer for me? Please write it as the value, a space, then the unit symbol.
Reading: 72 mmHg
